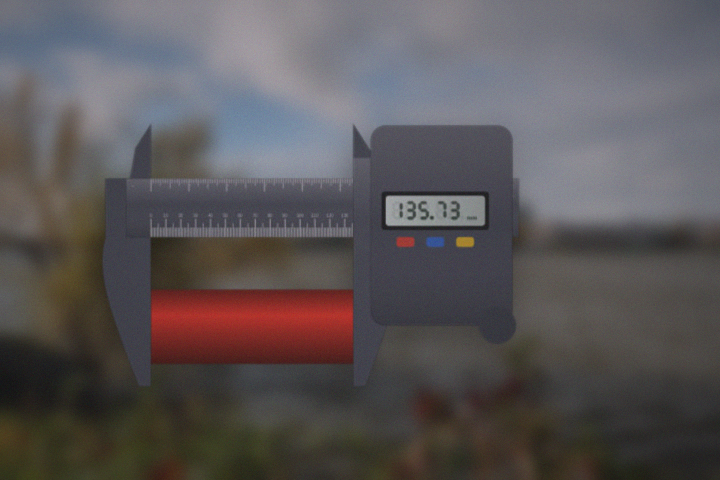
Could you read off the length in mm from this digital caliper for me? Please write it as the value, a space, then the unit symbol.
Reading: 135.73 mm
